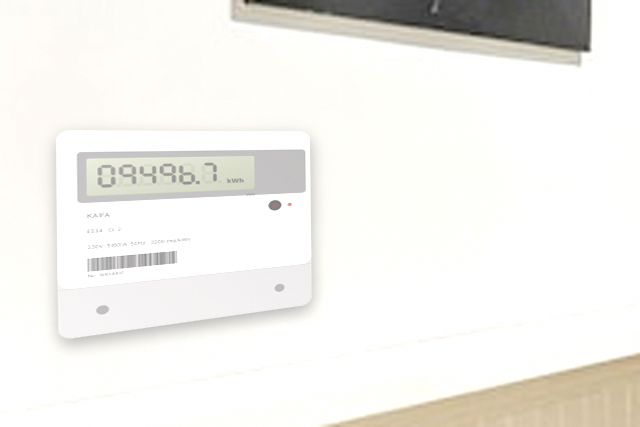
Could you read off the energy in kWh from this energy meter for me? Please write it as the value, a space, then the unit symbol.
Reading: 9496.7 kWh
